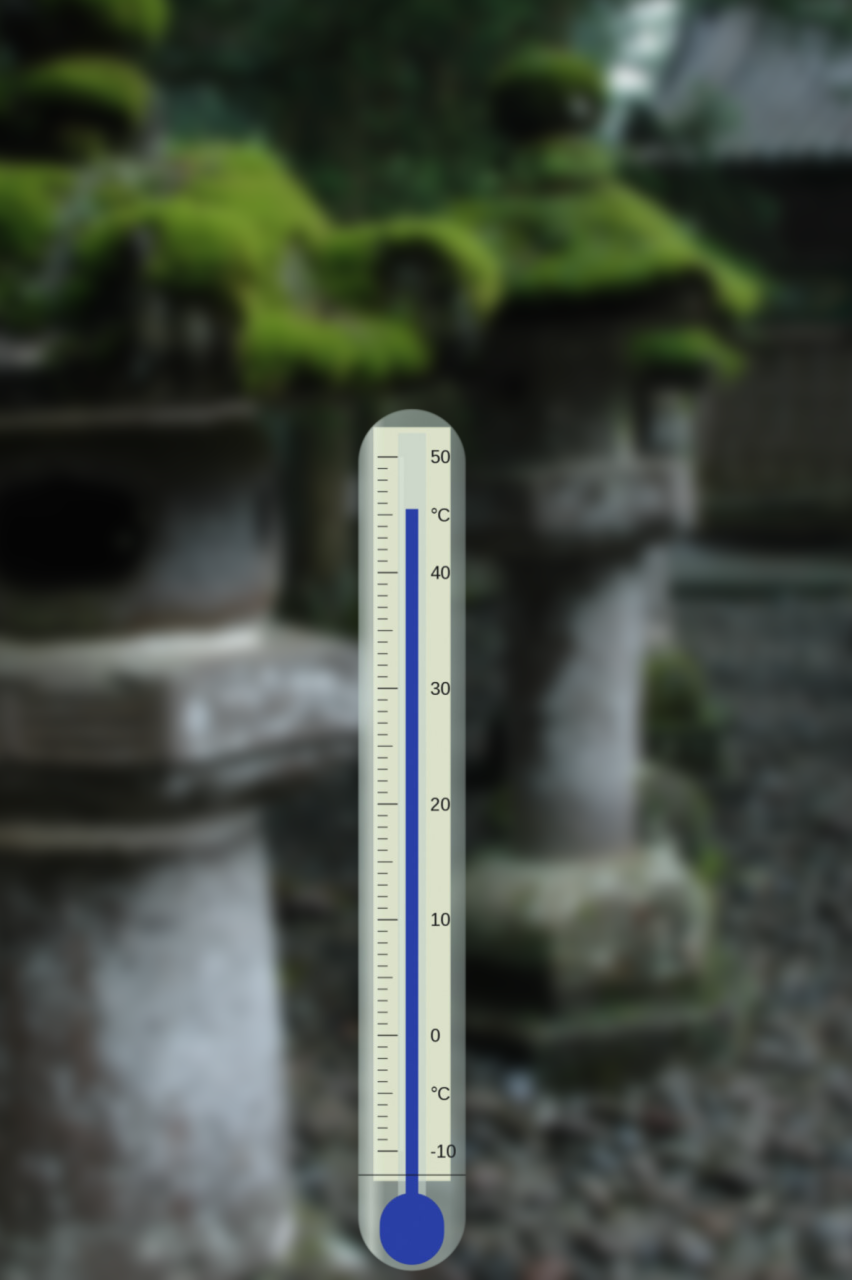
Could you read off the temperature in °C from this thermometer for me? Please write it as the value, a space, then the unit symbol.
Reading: 45.5 °C
